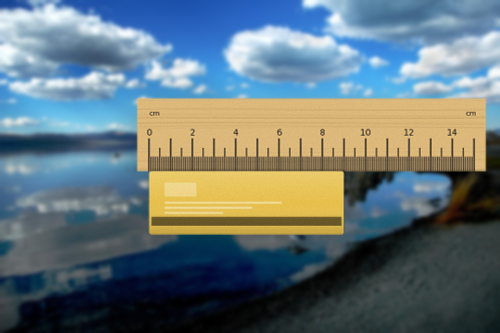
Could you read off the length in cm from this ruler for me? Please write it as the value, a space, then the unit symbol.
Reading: 9 cm
